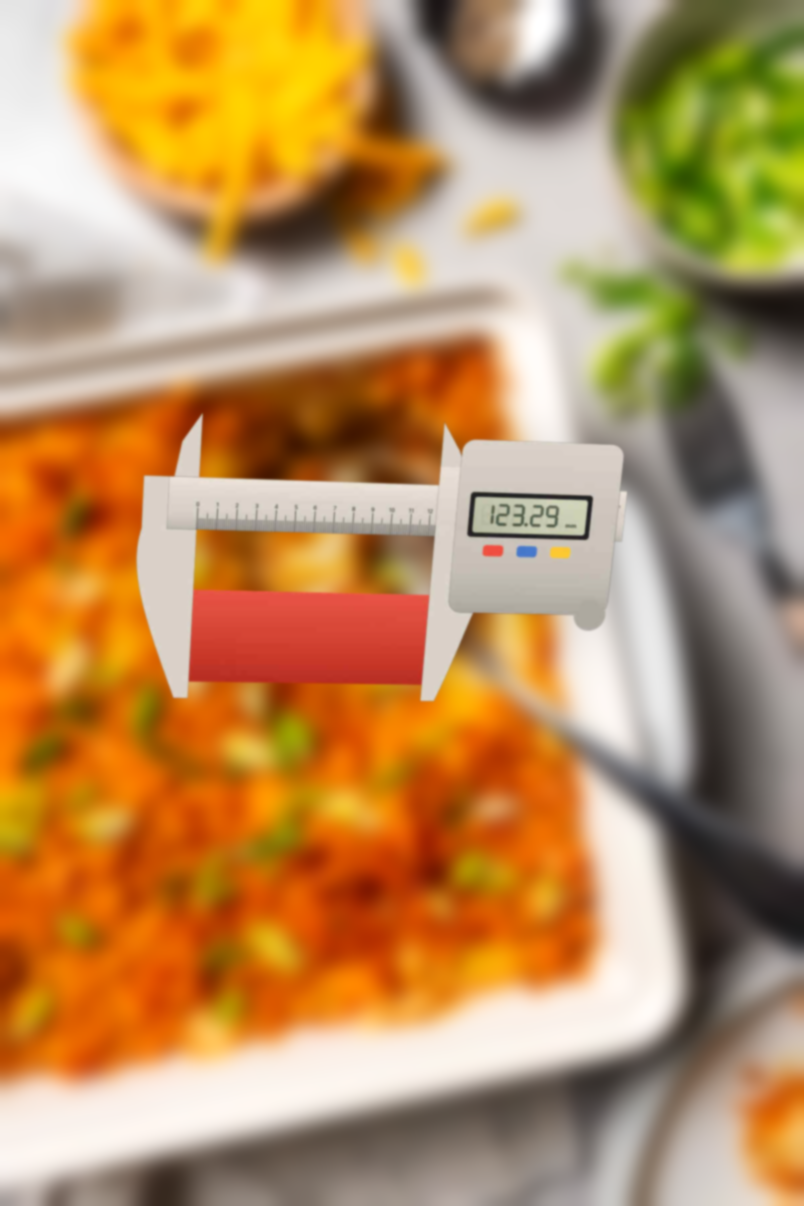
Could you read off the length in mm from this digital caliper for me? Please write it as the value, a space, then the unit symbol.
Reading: 123.29 mm
